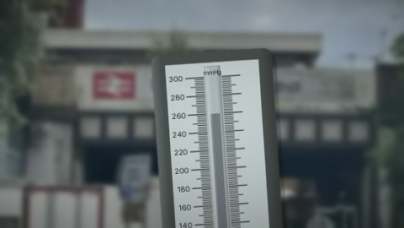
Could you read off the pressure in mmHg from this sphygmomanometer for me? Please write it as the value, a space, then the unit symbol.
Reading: 260 mmHg
